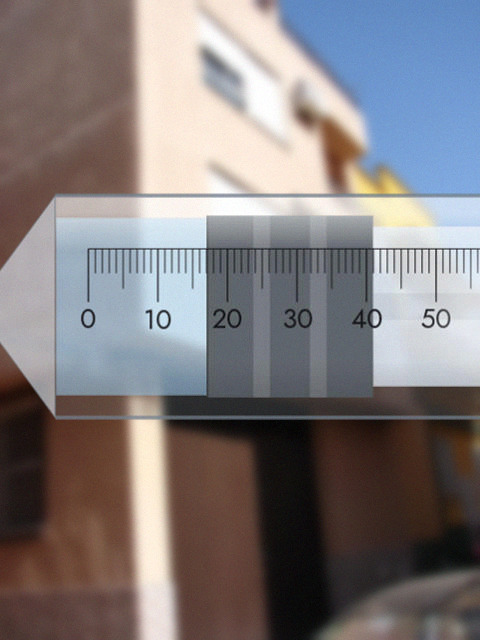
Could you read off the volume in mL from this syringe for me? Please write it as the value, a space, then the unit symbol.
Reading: 17 mL
